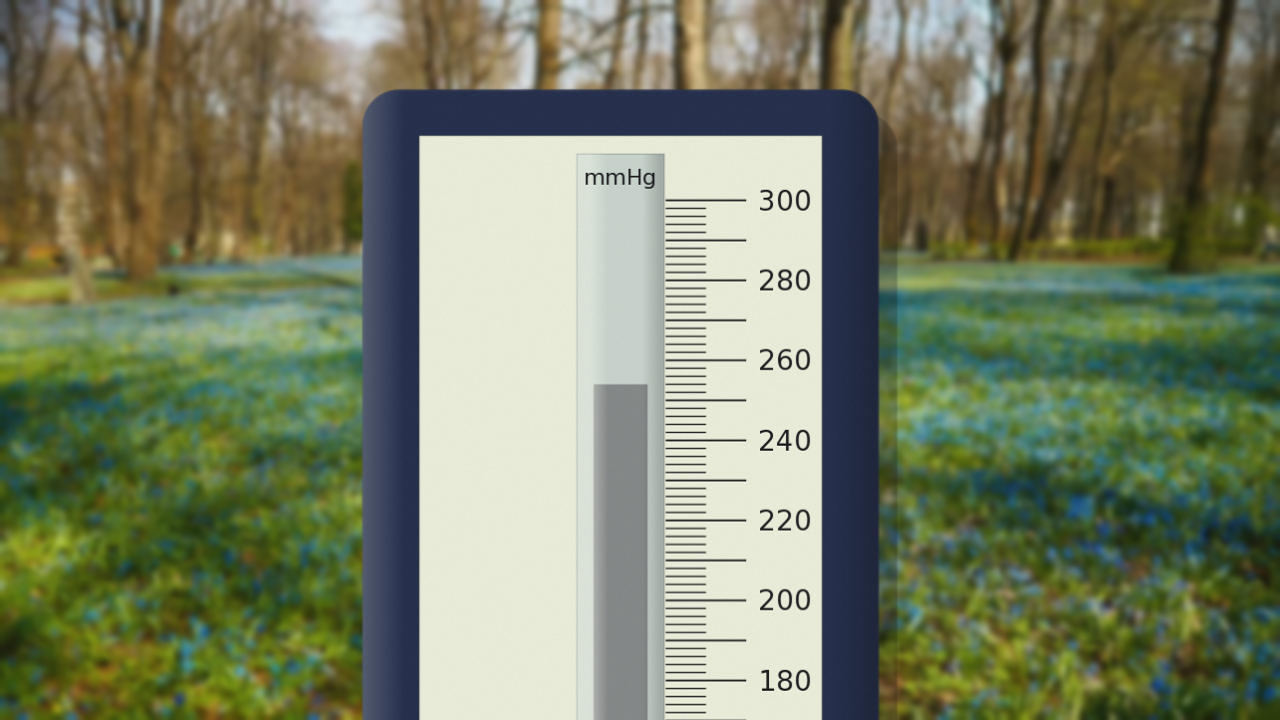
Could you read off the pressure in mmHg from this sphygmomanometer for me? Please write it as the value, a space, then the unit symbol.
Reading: 254 mmHg
